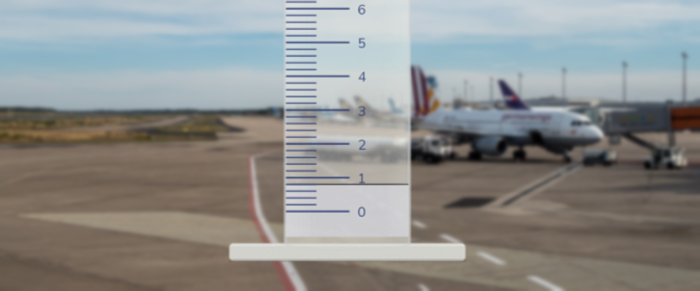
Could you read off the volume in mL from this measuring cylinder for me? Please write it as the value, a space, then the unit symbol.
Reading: 0.8 mL
